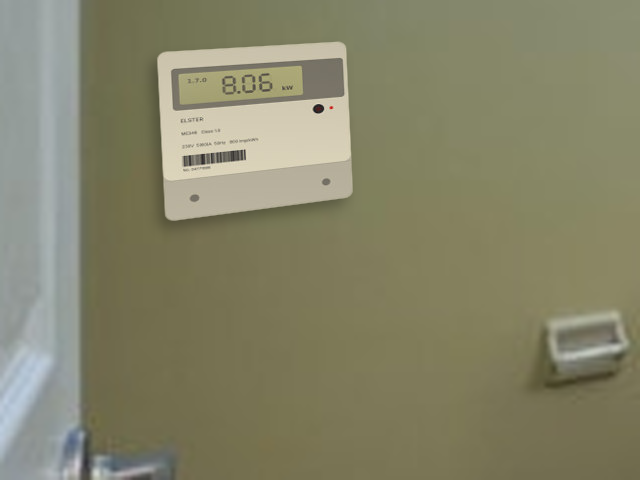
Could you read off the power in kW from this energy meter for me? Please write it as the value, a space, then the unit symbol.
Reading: 8.06 kW
